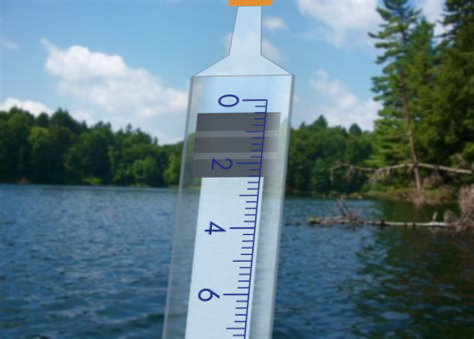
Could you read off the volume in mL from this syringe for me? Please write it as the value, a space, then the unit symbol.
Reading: 0.4 mL
